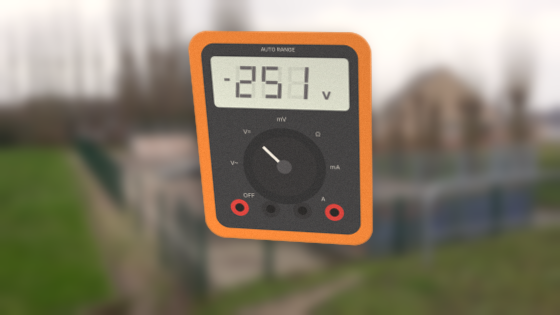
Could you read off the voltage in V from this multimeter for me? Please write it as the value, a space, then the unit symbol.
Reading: -251 V
